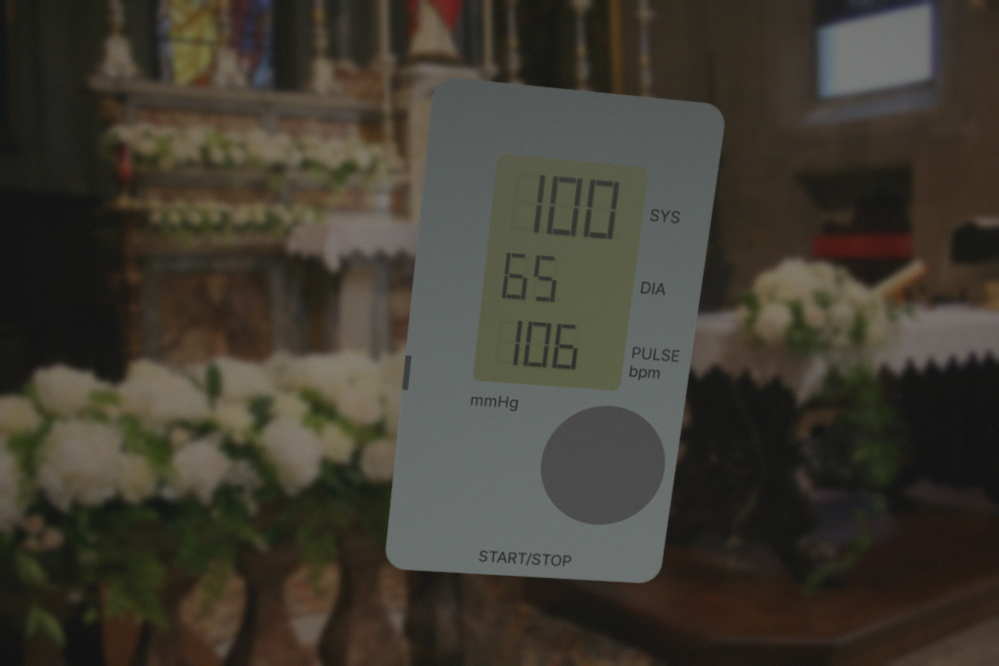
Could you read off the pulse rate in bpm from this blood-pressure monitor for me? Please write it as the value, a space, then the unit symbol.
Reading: 106 bpm
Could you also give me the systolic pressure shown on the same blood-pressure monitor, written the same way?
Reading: 100 mmHg
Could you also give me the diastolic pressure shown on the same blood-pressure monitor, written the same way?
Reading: 65 mmHg
